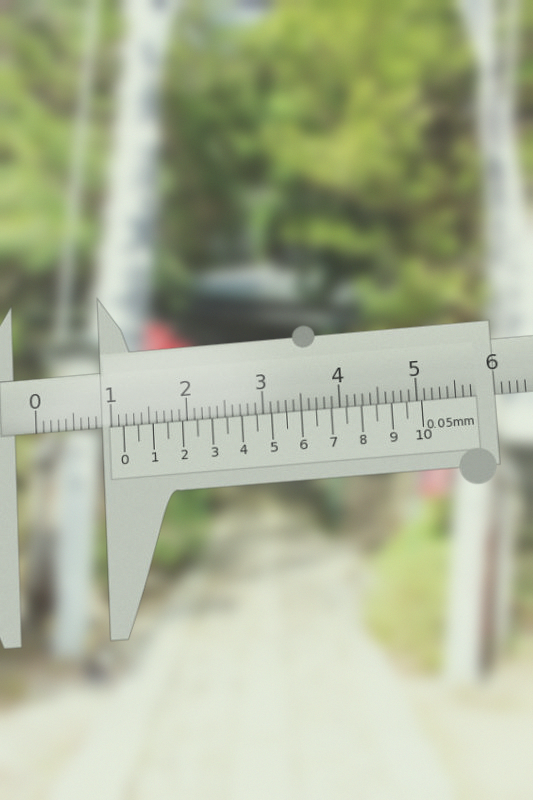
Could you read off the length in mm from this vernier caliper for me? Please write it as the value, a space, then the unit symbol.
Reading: 11.6 mm
